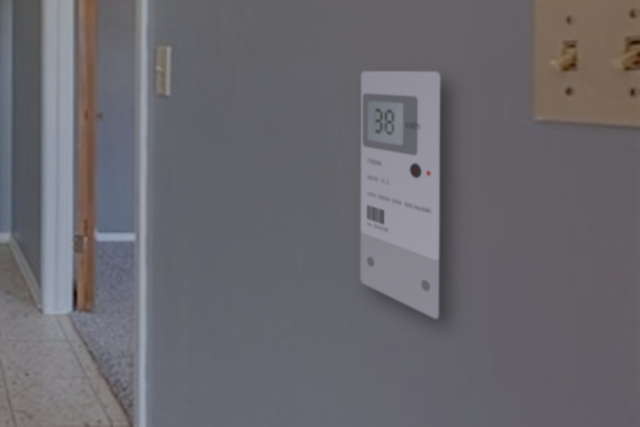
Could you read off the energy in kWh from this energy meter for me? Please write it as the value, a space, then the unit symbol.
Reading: 38 kWh
